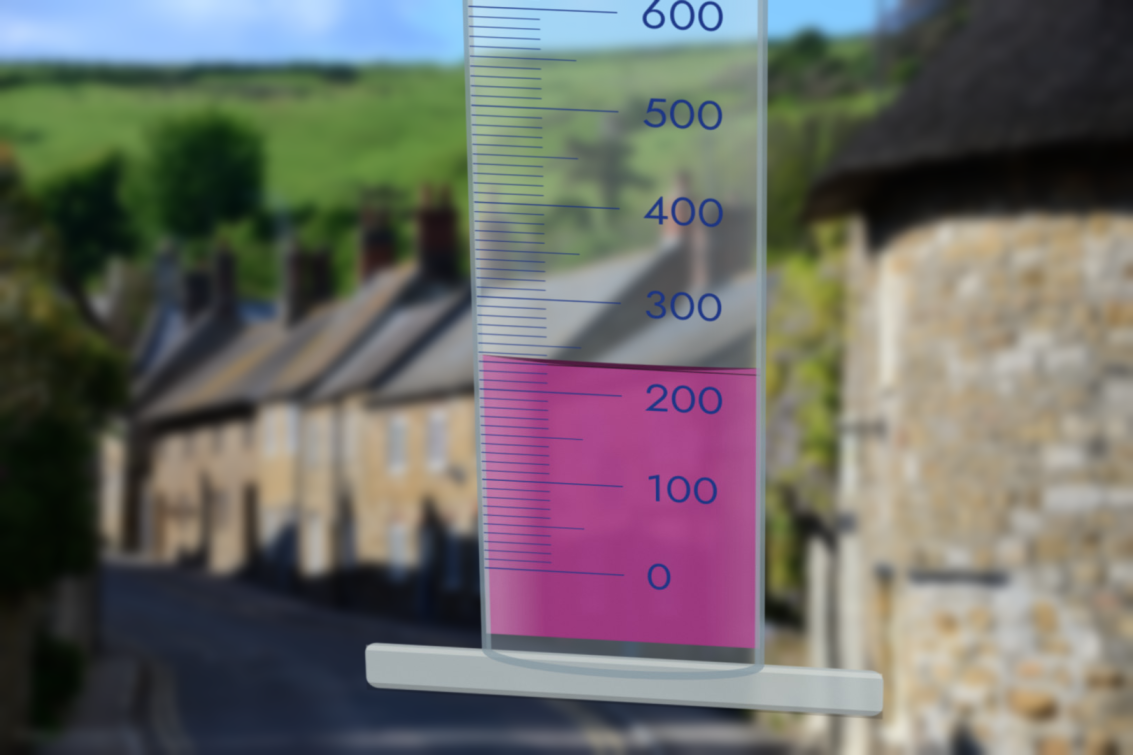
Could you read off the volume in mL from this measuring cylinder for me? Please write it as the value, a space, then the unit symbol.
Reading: 230 mL
